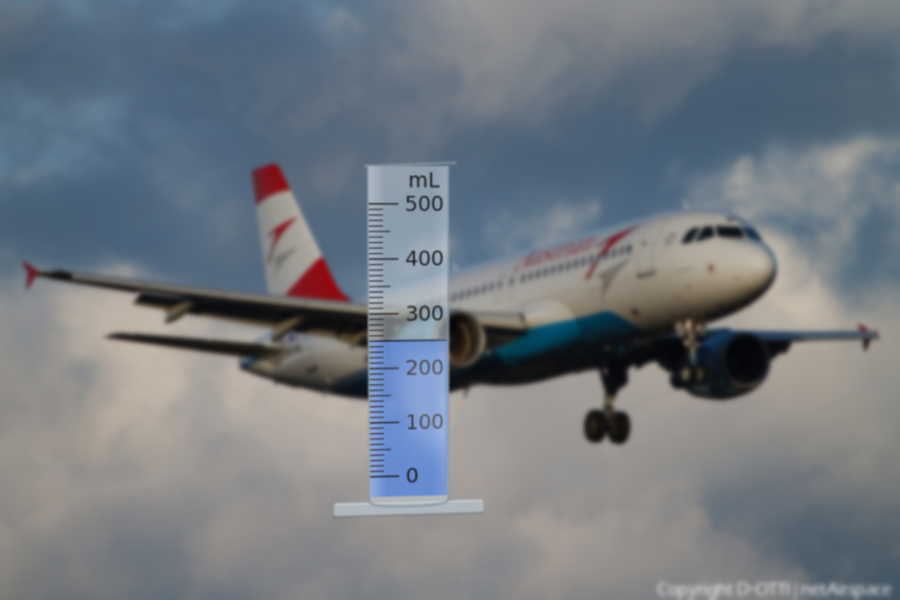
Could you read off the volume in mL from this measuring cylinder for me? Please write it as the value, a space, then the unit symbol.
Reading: 250 mL
